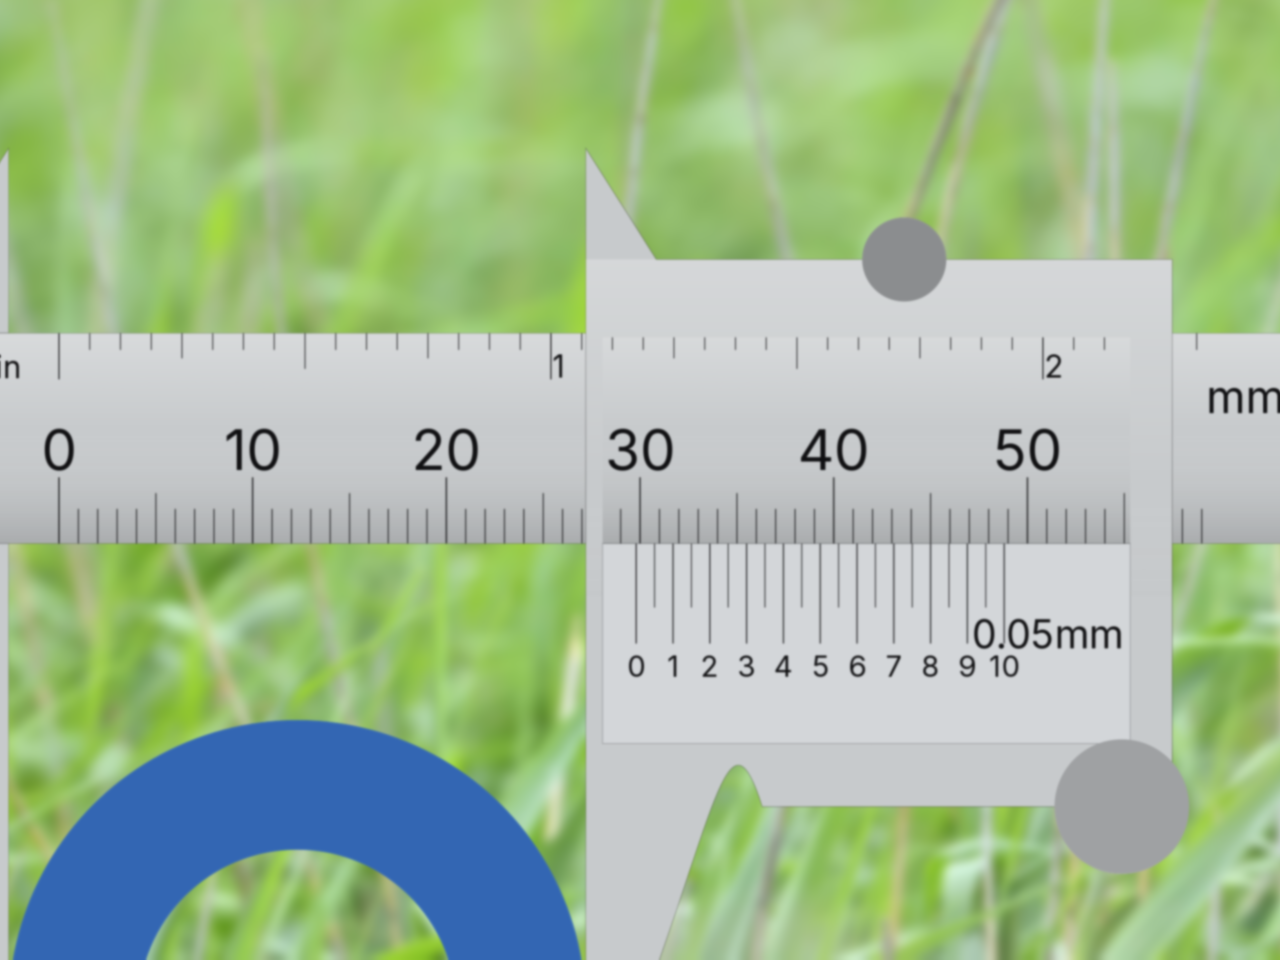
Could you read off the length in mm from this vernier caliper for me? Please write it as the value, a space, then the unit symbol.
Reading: 29.8 mm
